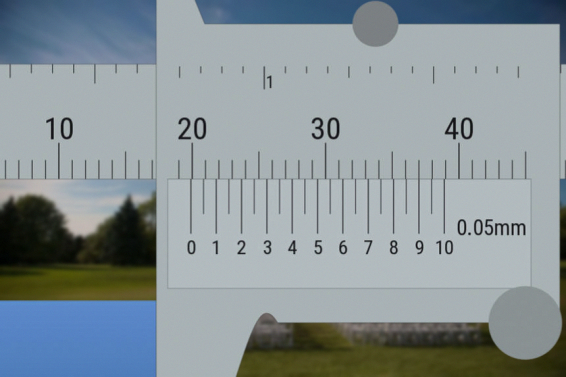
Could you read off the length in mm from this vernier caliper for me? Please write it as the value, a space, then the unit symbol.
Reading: 19.9 mm
